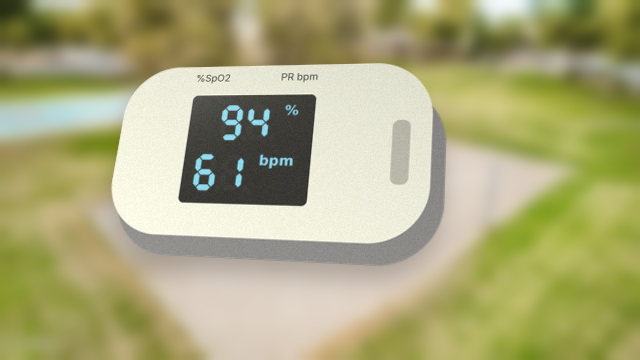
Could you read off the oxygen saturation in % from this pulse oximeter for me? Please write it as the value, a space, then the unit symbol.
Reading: 94 %
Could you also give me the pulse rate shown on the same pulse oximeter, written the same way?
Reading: 61 bpm
